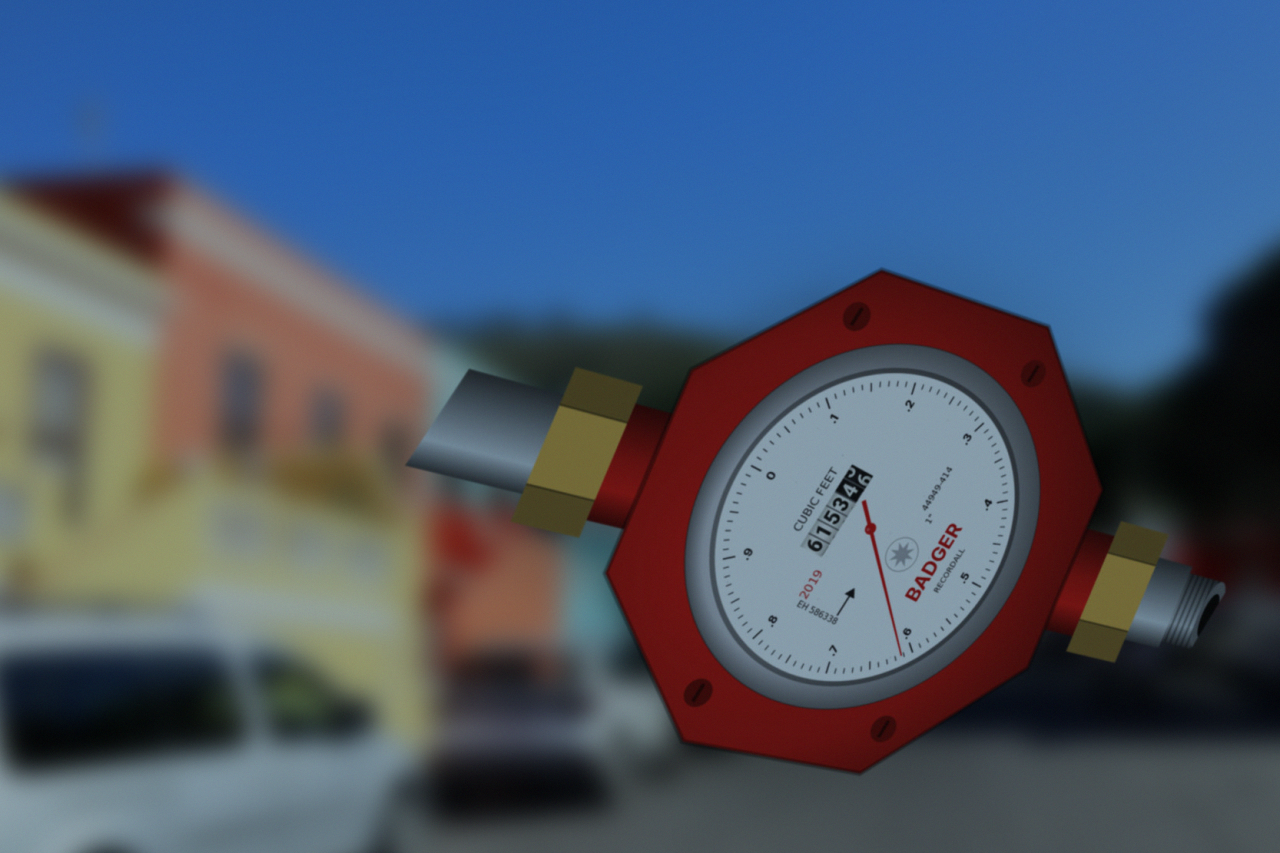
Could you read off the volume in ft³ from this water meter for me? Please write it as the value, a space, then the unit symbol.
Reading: 615345.61 ft³
